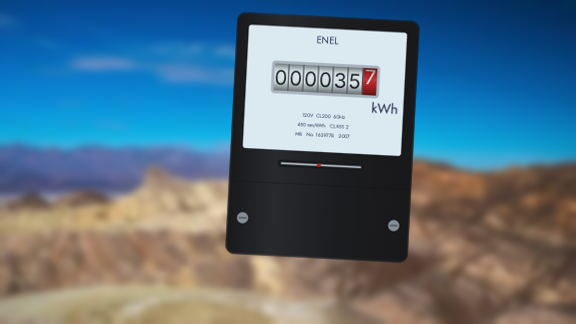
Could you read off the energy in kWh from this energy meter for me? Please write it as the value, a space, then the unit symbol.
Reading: 35.7 kWh
